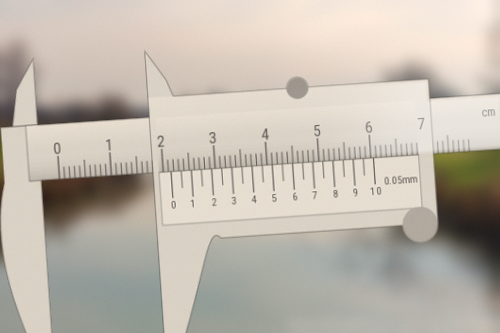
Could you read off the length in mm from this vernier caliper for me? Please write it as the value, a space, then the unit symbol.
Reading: 21.5 mm
